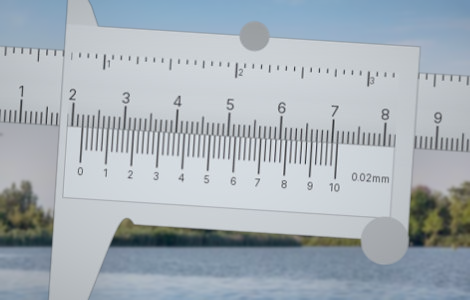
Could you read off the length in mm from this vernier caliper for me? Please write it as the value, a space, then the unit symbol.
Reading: 22.0 mm
